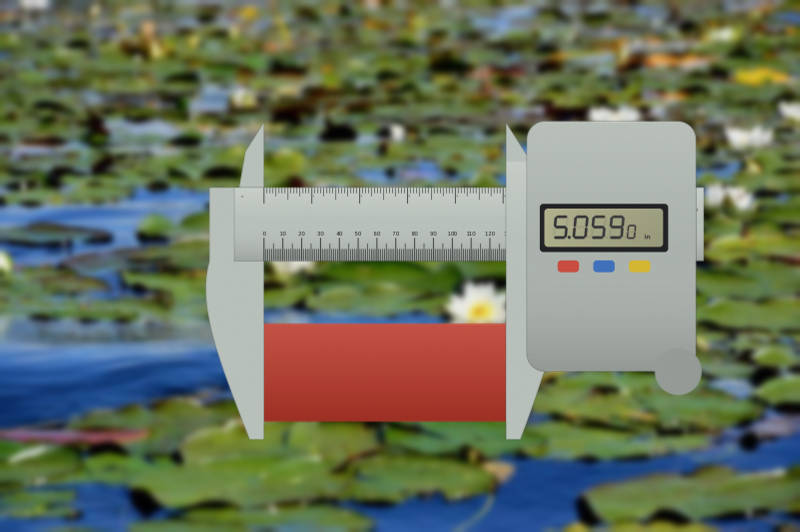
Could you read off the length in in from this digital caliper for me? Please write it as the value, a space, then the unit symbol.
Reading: 5.0590 in
